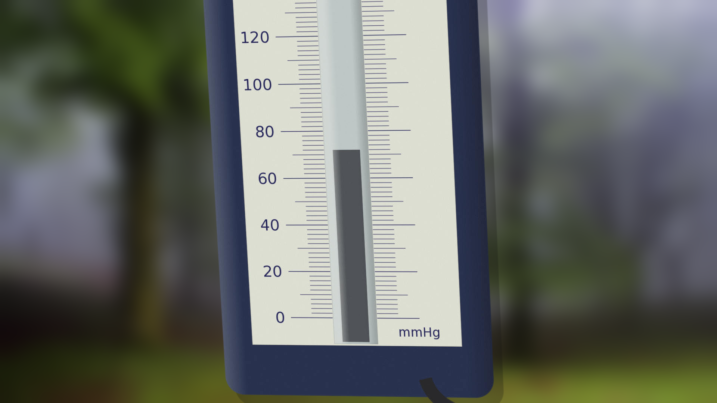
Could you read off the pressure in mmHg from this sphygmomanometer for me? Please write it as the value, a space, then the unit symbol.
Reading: 72 mmHg
